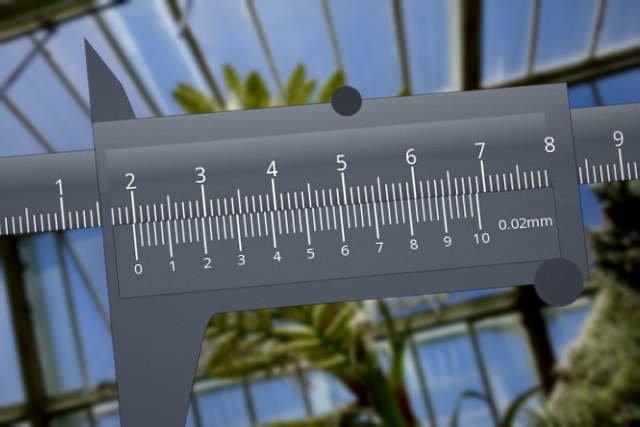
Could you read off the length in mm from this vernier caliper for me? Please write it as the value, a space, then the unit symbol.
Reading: 19.8 mm
